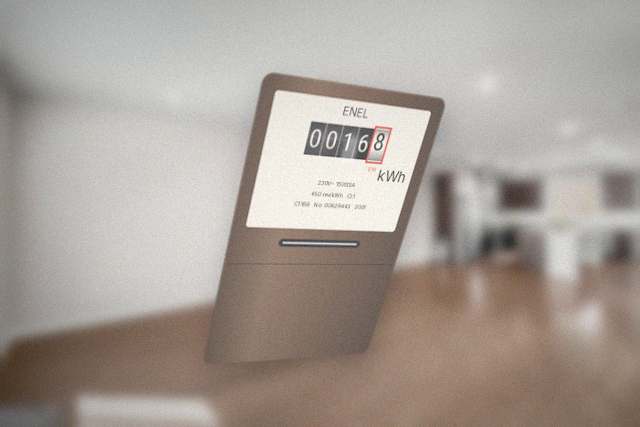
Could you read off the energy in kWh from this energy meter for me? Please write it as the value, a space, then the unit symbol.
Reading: 16.8 kWh
